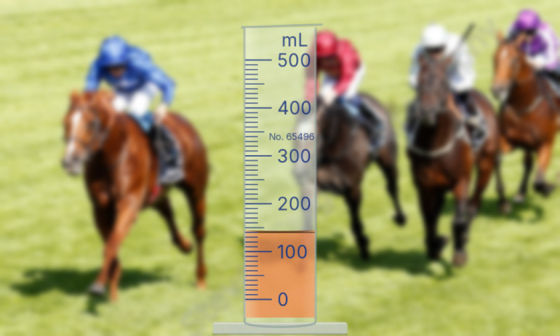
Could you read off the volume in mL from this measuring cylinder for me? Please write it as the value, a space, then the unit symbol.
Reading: 140 mL
